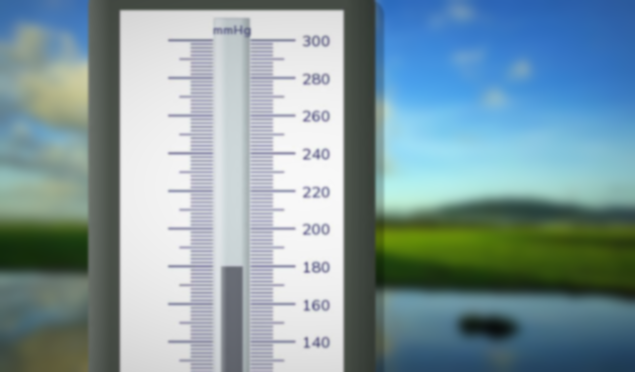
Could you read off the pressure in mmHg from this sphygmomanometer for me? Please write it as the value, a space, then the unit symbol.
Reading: 180 mmHg
